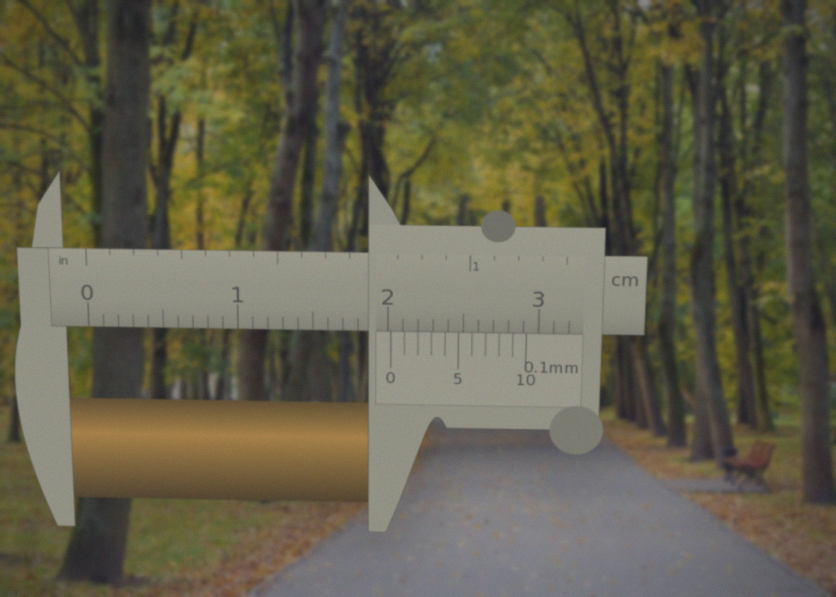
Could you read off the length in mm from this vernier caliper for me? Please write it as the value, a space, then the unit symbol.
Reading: 20.2 mm
